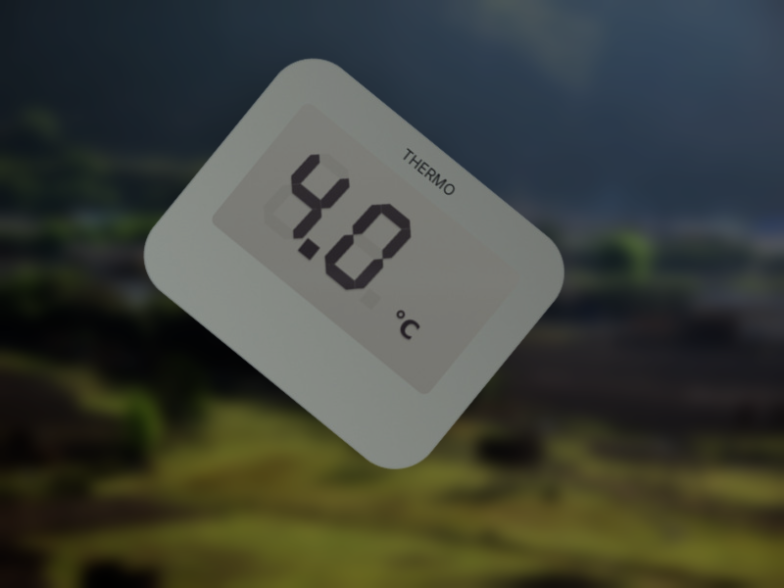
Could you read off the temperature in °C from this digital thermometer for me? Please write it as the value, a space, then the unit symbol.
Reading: 4.0 °C
